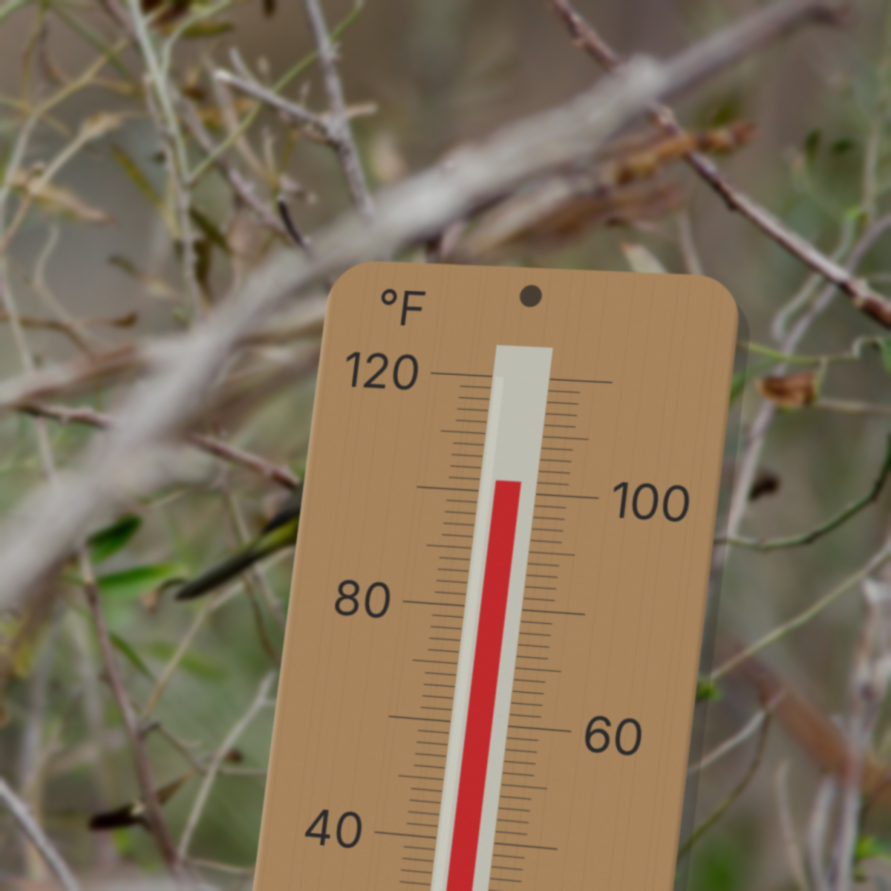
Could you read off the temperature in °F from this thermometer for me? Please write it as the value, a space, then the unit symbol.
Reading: 102 °F
